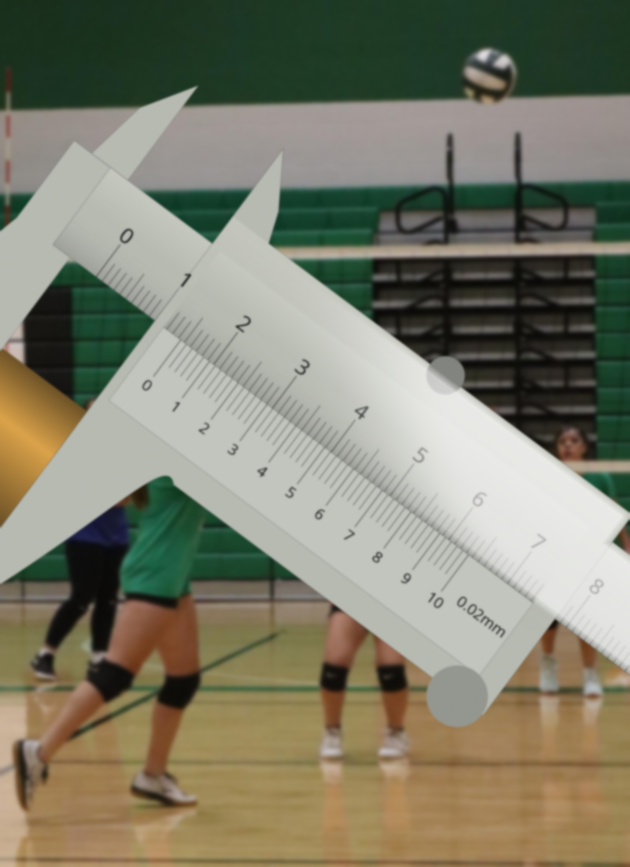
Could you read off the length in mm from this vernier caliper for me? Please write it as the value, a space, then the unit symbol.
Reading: 14.4 mm
